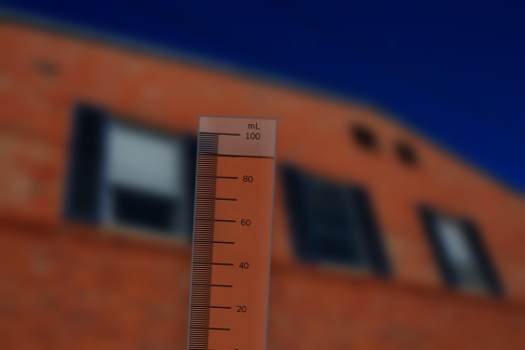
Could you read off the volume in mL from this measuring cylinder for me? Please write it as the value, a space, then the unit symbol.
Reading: 90 mL
